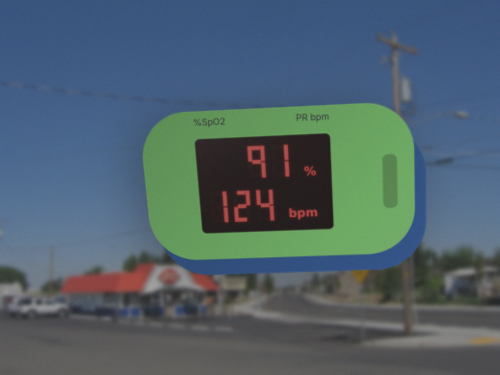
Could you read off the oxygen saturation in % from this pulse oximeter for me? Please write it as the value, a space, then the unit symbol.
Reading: 91 %
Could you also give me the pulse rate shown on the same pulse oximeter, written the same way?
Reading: 124 bpm
